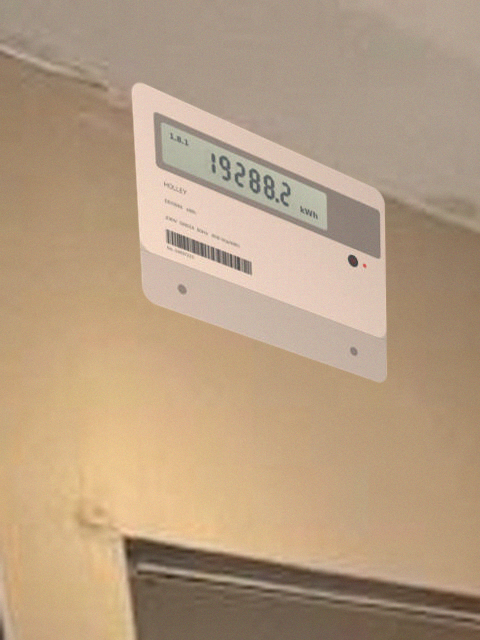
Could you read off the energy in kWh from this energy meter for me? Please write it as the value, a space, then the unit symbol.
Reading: 19288.2 kWh
